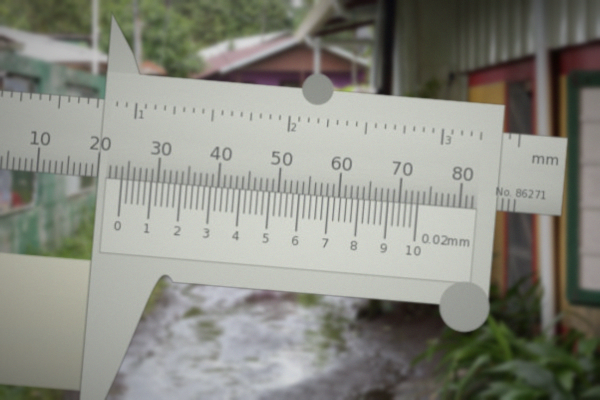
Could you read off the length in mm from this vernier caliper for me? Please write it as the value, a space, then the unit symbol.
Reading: 24.0 mm
